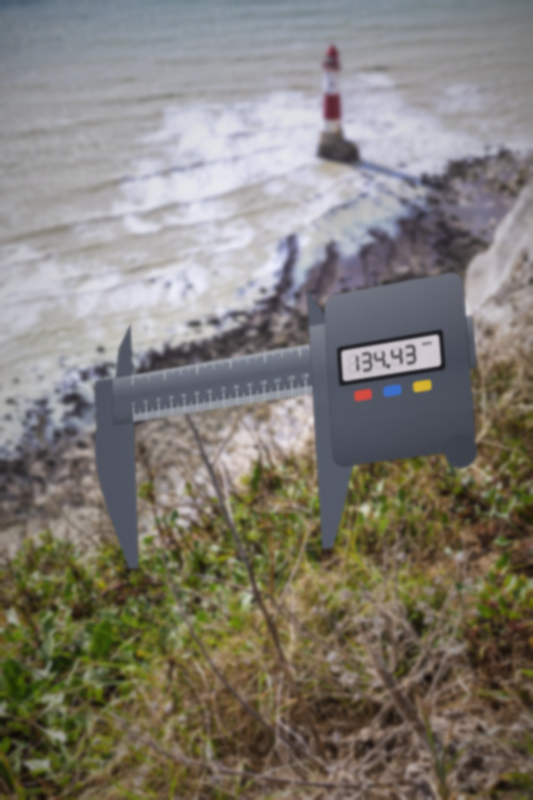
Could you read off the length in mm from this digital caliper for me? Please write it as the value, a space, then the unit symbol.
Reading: 134.43 mm
